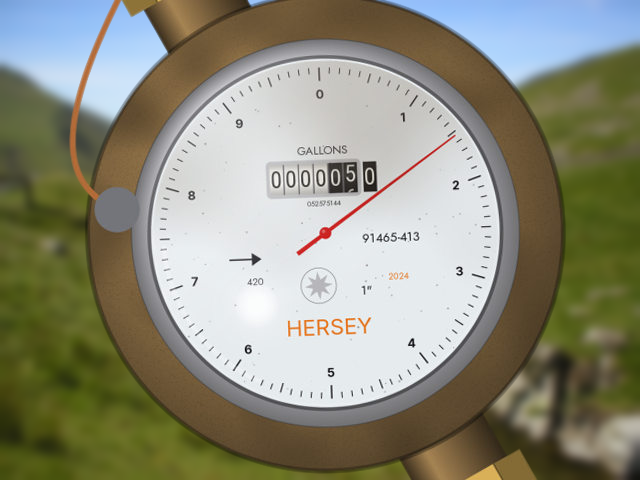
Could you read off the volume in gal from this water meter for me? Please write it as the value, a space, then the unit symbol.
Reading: 51.5 gal
